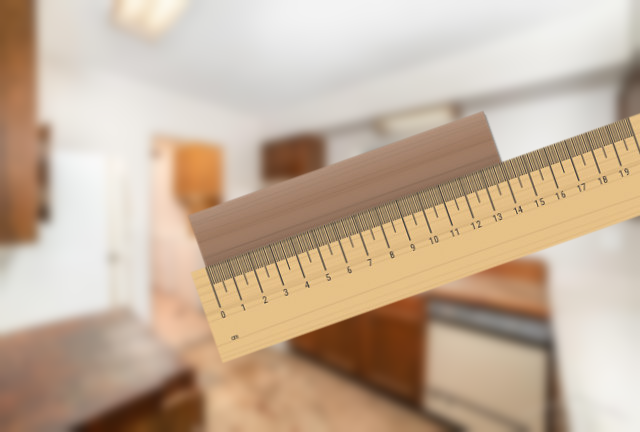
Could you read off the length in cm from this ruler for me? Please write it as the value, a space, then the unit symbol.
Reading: 14 cm
